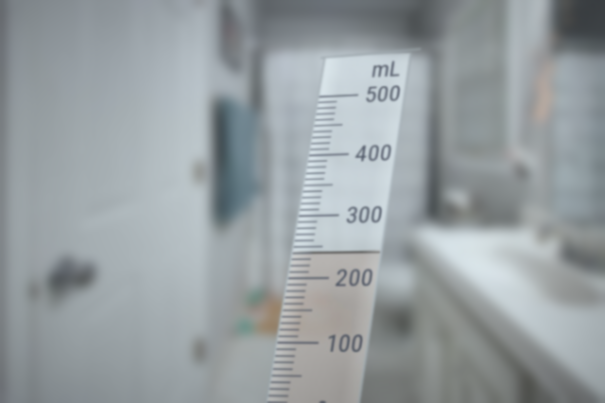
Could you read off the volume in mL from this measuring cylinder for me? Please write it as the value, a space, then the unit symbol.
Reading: 240 mL
